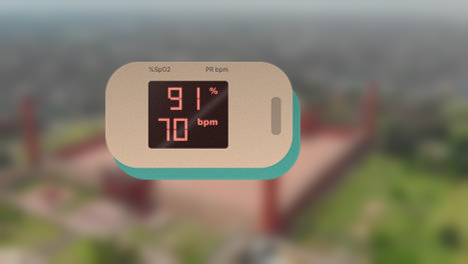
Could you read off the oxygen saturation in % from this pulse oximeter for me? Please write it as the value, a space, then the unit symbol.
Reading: 91 %
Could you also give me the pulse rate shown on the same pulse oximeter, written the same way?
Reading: 70 bpm
